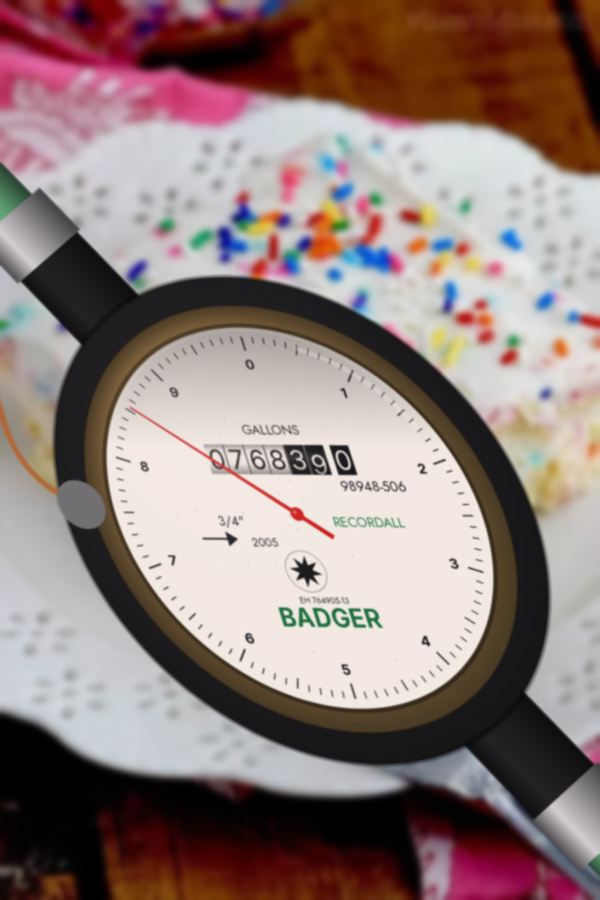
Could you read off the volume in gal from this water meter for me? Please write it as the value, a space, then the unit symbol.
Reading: 768388.5 gal
